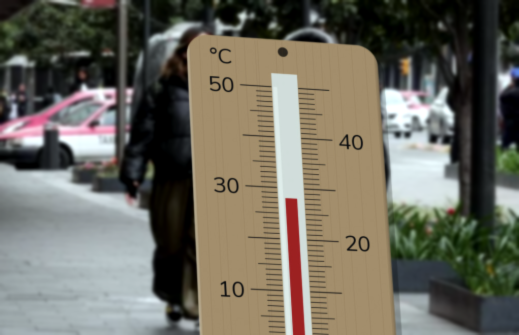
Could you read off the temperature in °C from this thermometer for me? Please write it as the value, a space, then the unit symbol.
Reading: 28 °C
